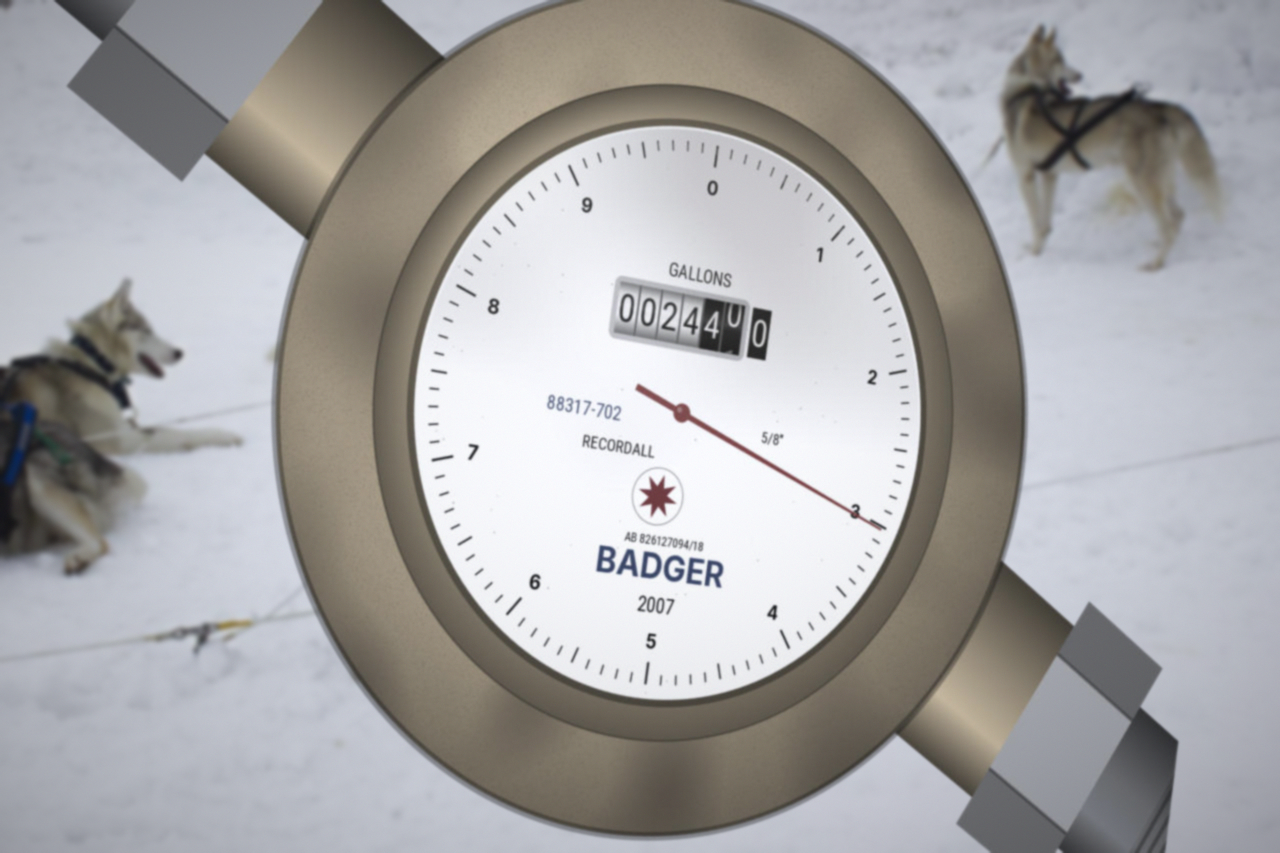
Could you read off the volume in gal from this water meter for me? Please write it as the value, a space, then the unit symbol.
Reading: 24403.0 gal
